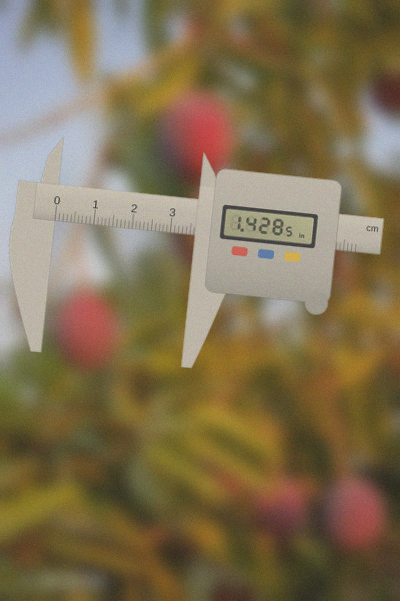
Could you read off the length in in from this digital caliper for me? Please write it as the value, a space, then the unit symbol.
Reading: 1.4285 in
